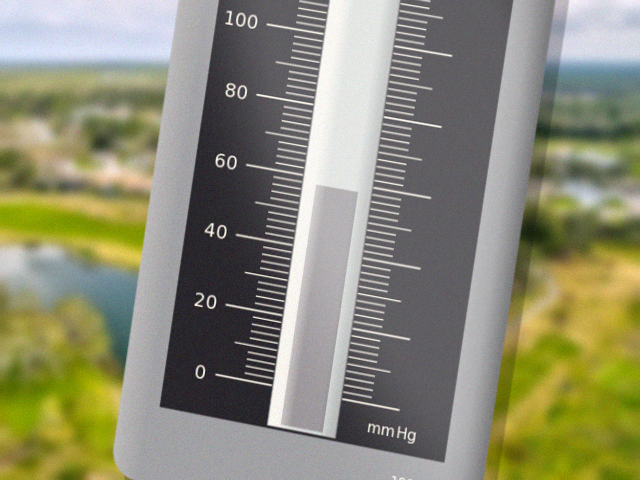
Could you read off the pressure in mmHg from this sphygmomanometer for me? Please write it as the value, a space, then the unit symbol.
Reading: 58 mmHg
